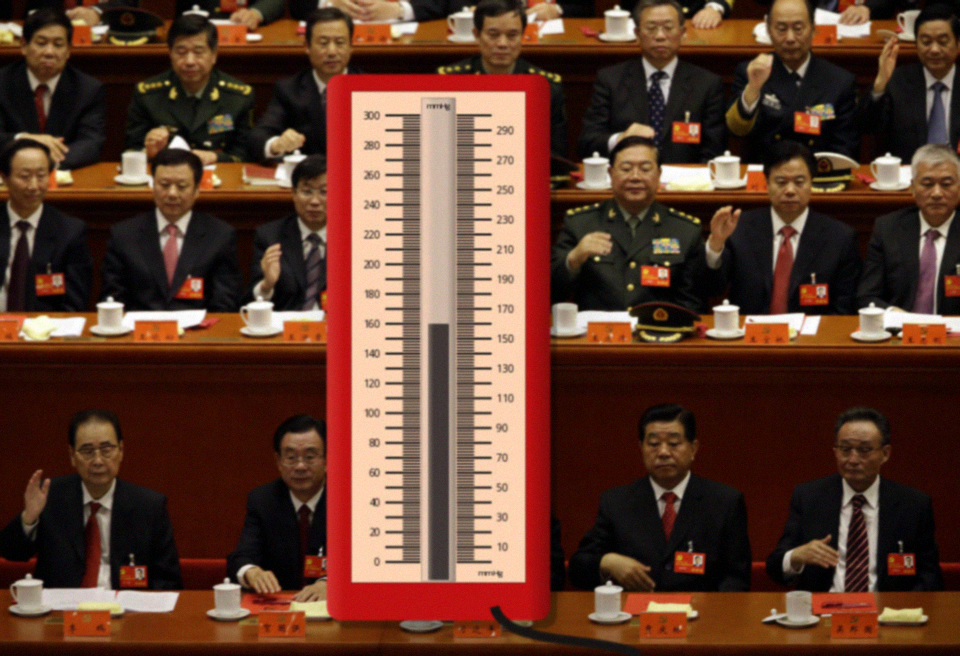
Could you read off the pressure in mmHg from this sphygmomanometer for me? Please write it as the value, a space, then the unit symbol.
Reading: 160 mmHg
